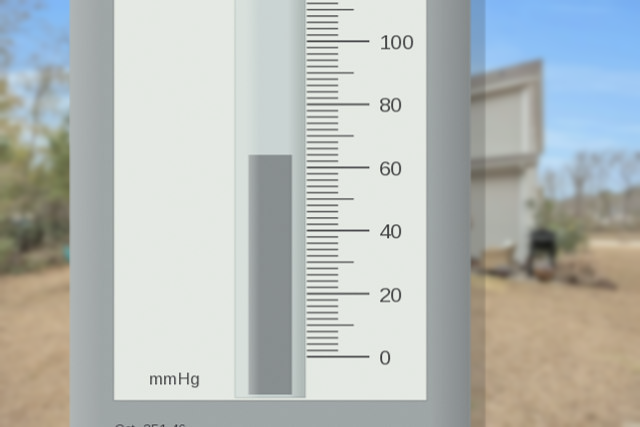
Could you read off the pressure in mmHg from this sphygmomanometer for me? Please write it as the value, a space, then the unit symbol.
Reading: 64 mmHg
